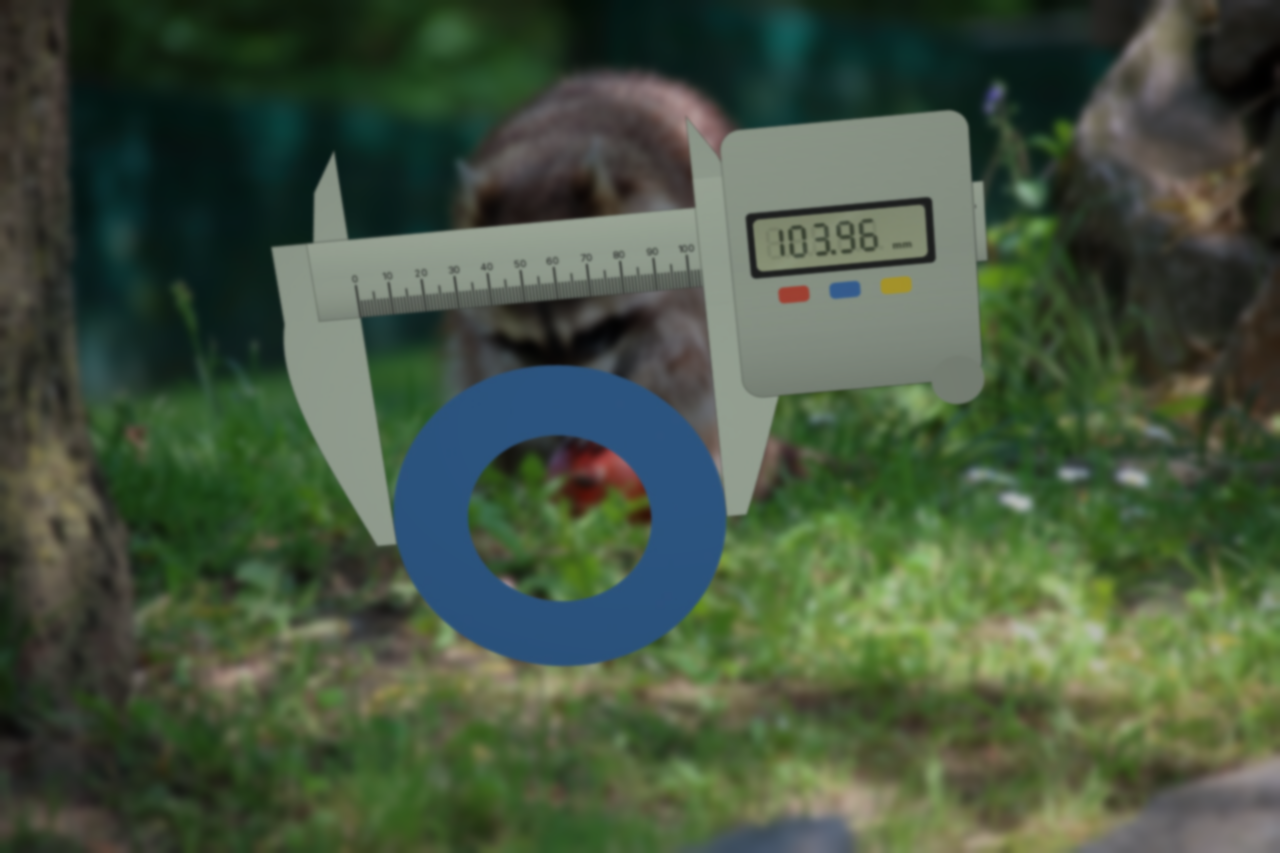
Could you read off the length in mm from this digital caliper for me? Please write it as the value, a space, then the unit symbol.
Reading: 103.96 mm
